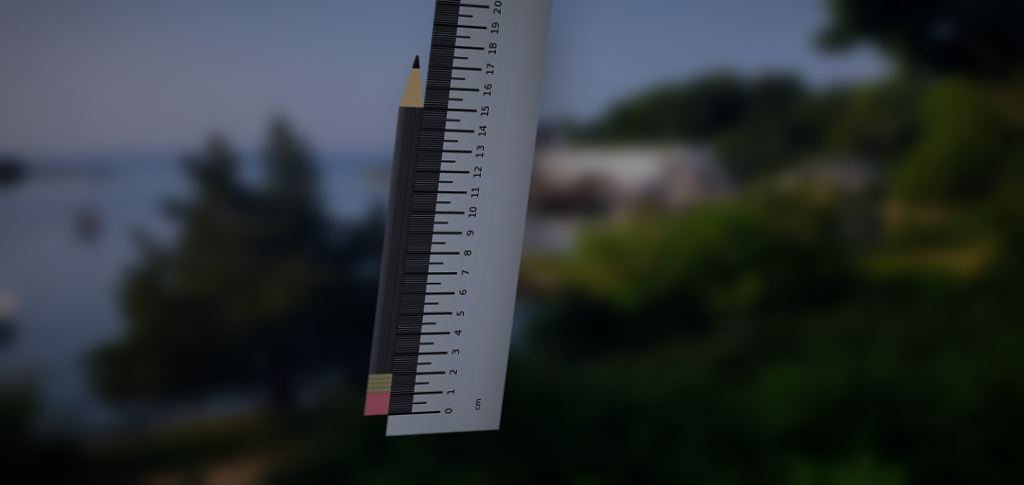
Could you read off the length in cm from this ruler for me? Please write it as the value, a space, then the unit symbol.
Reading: 17.5 cm
